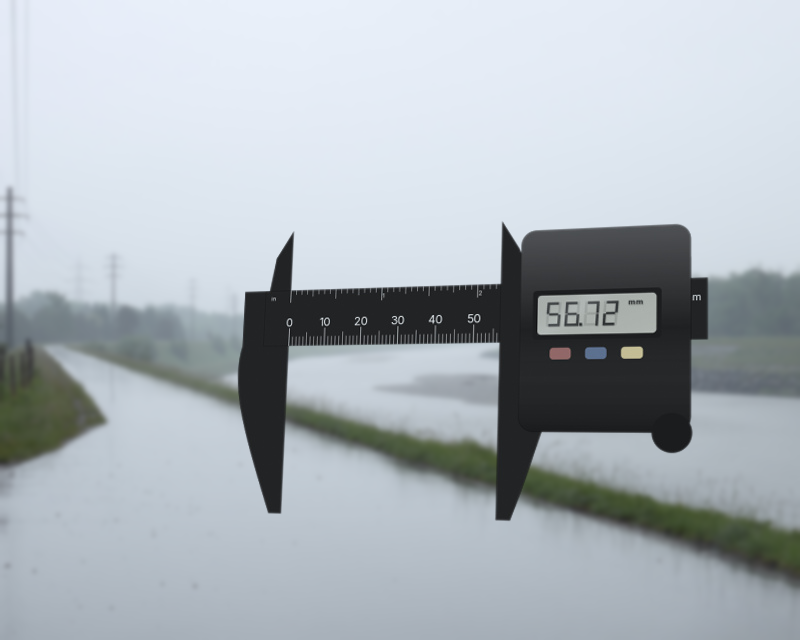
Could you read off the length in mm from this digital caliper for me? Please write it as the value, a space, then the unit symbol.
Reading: 56.72 mm
